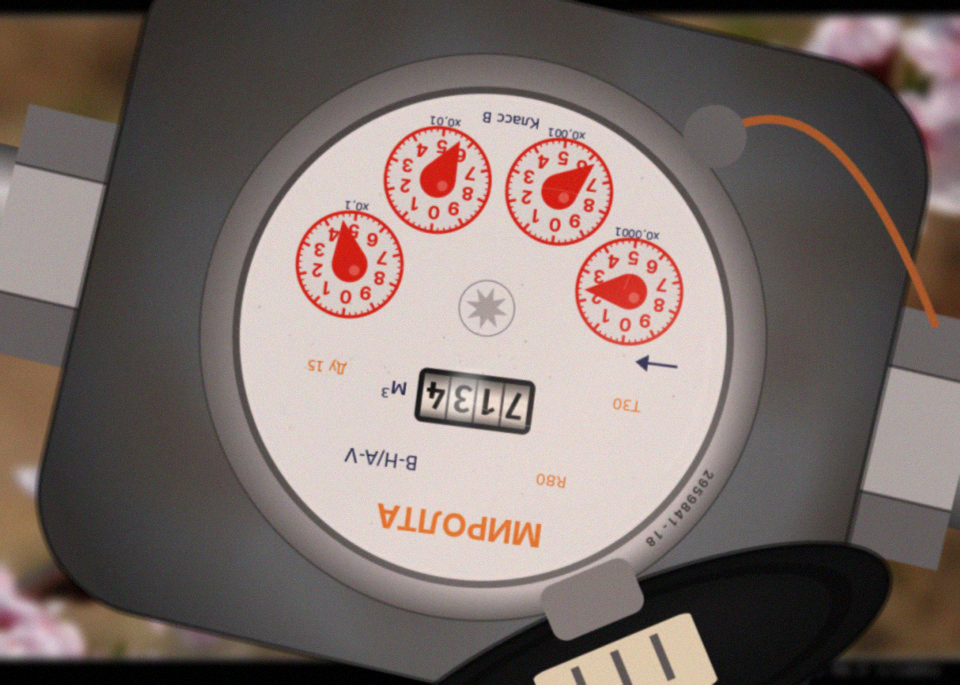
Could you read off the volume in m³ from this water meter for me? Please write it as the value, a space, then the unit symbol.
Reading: 7134.4562 m³
